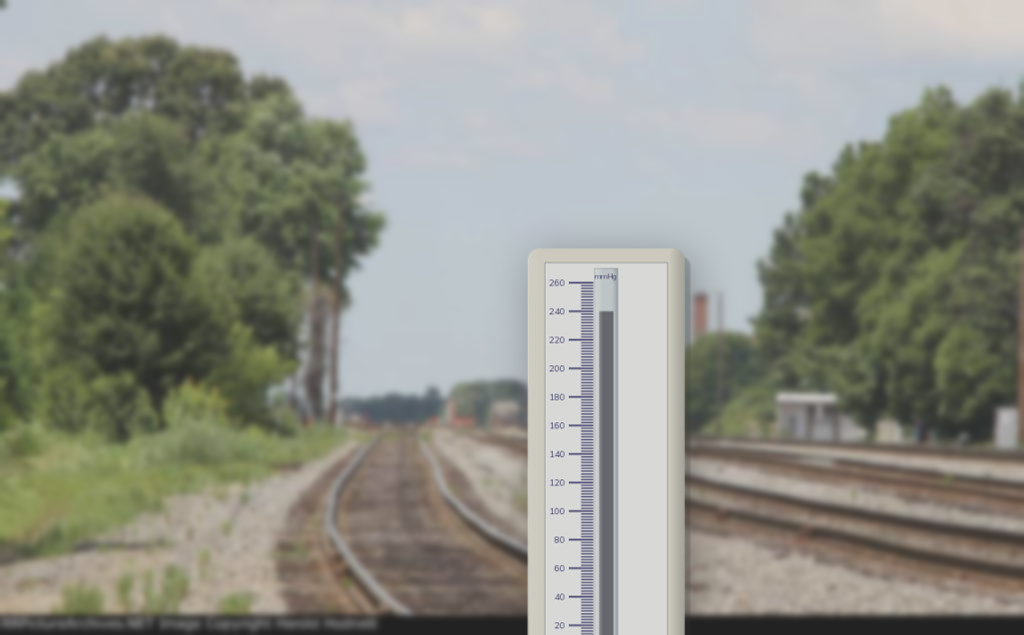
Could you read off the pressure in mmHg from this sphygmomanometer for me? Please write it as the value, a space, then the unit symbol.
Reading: 240 mmHg
